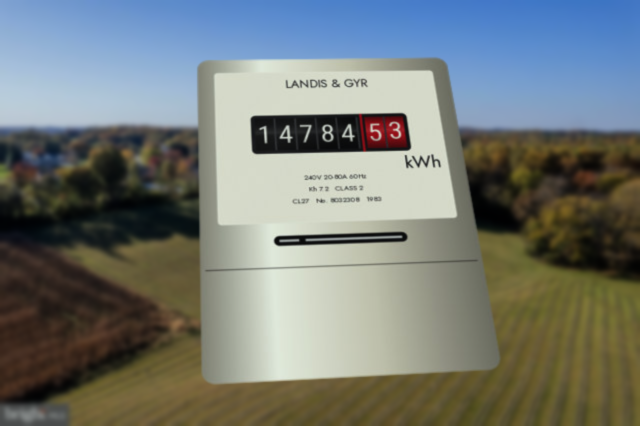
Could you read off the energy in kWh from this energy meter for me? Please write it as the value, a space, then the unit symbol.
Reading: 14784.53 kWh
